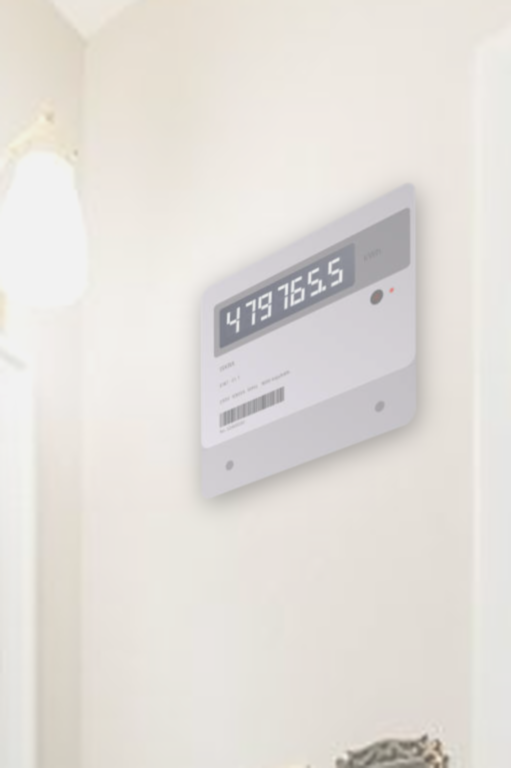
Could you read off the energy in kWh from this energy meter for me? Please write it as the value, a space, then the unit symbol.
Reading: 479765.5 kWh
